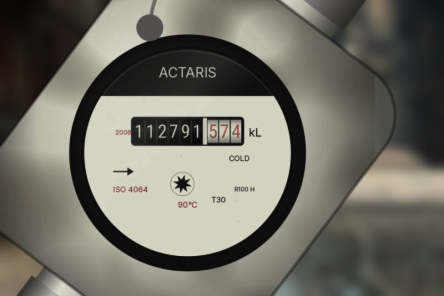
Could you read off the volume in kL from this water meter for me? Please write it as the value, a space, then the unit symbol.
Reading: 112791.574 kL
